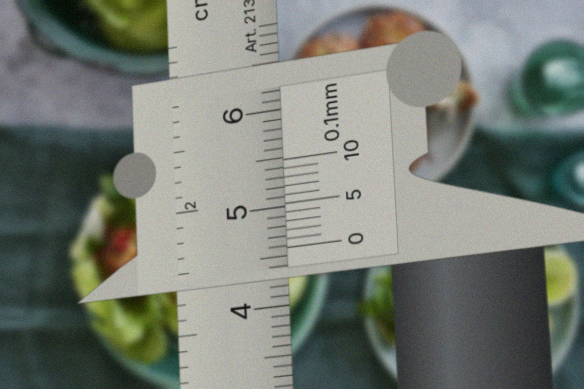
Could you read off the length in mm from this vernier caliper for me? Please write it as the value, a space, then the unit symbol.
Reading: 45.8 mm
